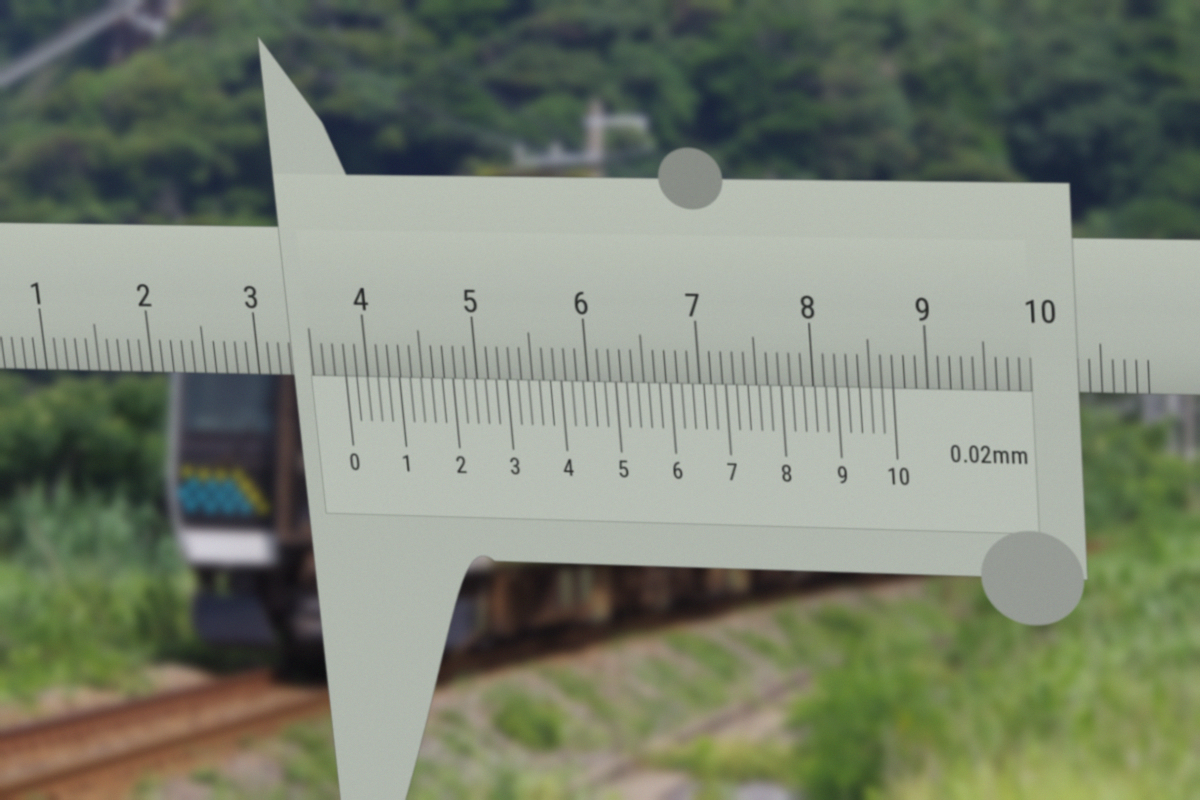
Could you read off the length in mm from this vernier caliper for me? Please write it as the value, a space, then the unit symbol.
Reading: 38.0 mm
